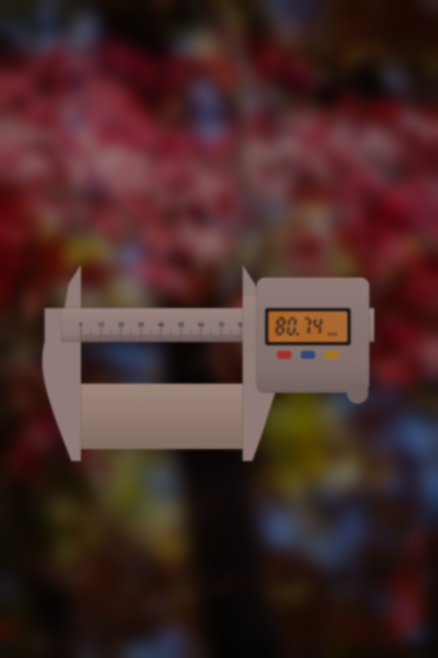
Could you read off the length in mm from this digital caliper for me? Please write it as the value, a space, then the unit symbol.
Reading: 80.74 mm
